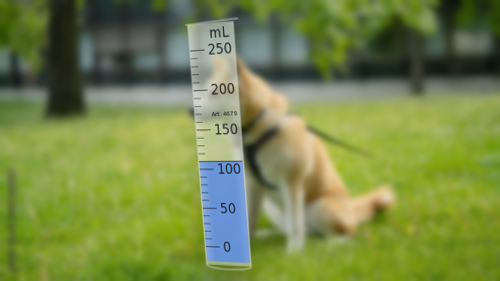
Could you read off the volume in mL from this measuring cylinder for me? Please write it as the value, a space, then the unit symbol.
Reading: 110 mL
